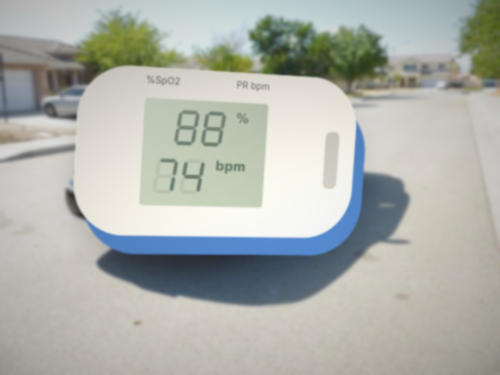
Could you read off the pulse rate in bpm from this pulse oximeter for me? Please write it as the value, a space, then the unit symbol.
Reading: 74 bpm
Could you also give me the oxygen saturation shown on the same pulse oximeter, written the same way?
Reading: 88 %
